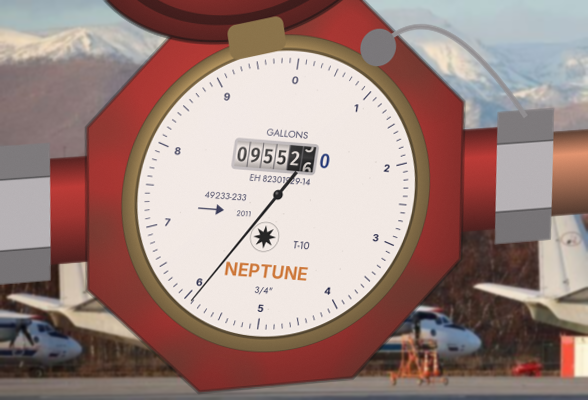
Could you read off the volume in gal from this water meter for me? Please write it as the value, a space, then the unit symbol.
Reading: 955255.9 gal
